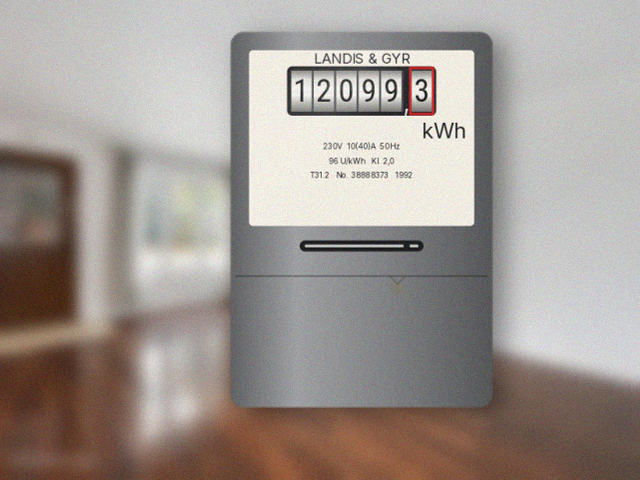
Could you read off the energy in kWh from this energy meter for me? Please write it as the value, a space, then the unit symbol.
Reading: 12099.3 kWh
